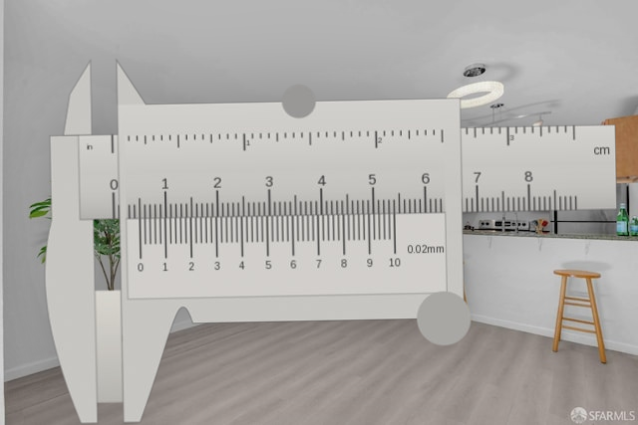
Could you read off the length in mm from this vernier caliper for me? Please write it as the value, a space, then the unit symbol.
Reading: 5.0 mm
